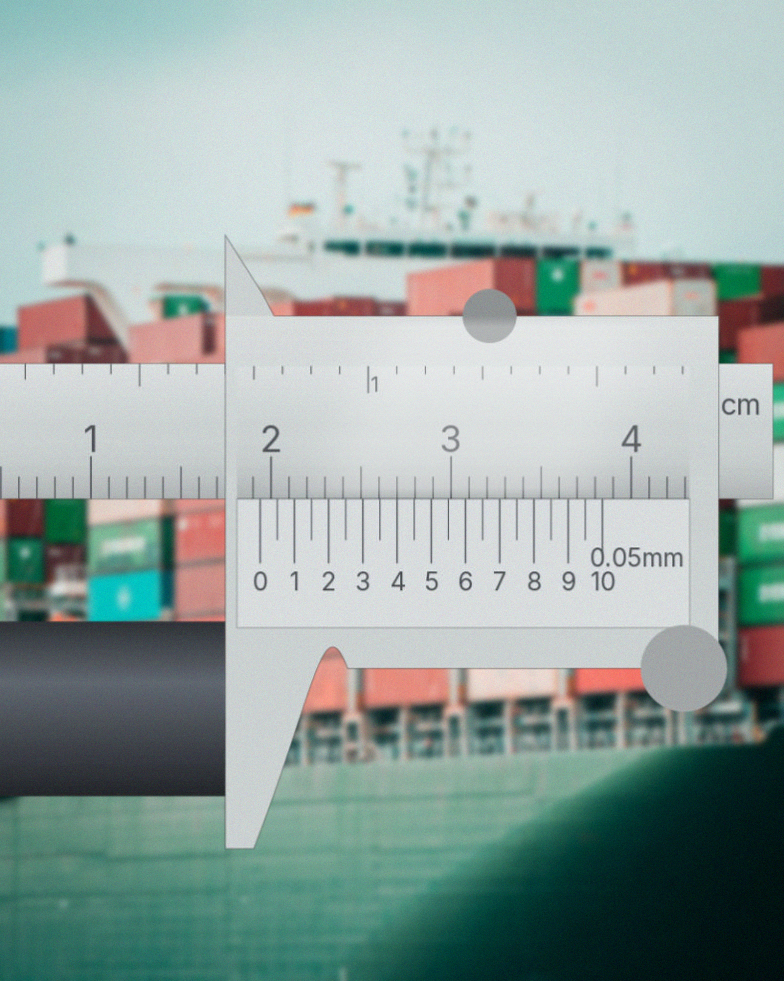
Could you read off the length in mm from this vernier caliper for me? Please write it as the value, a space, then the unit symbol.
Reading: 19.4 mm
